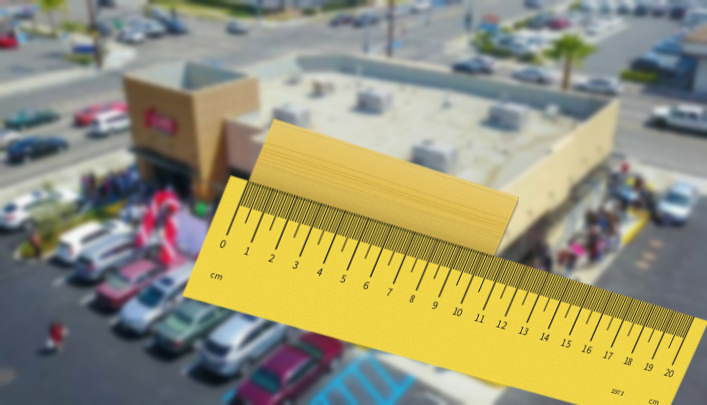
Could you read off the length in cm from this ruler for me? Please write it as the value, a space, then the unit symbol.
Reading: 10.5 cm
